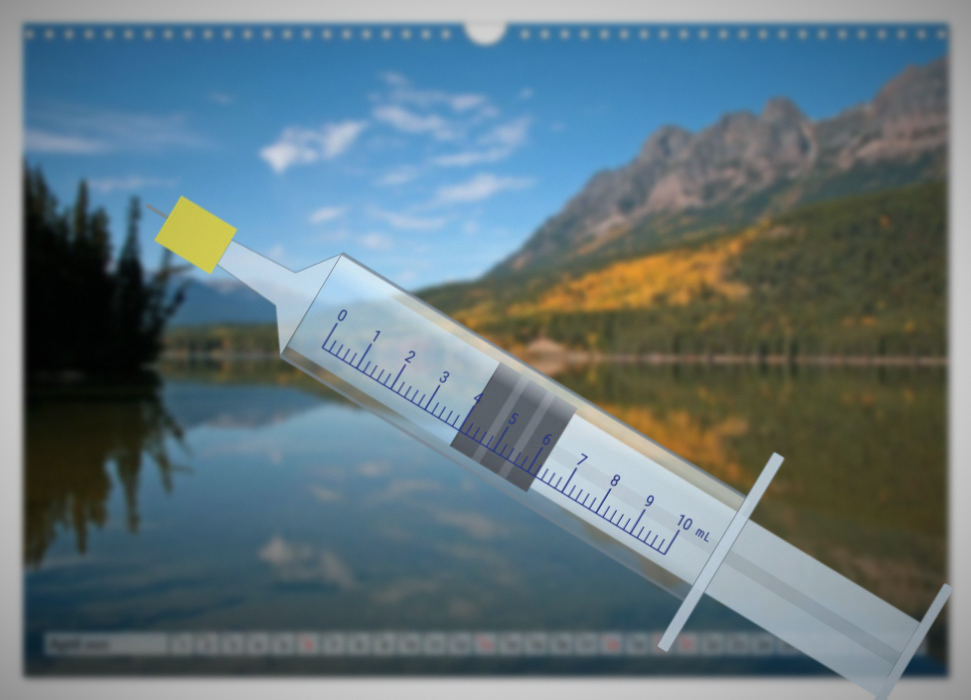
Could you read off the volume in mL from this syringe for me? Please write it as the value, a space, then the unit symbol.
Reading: 4 mL
